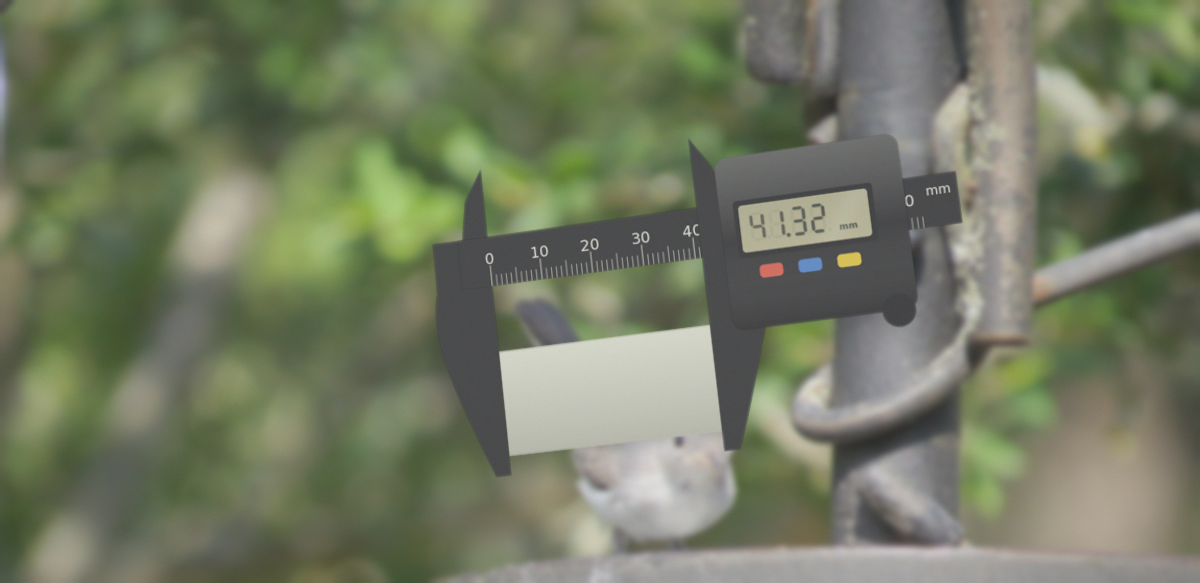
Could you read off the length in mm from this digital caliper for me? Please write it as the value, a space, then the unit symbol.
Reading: 41.32 mm
